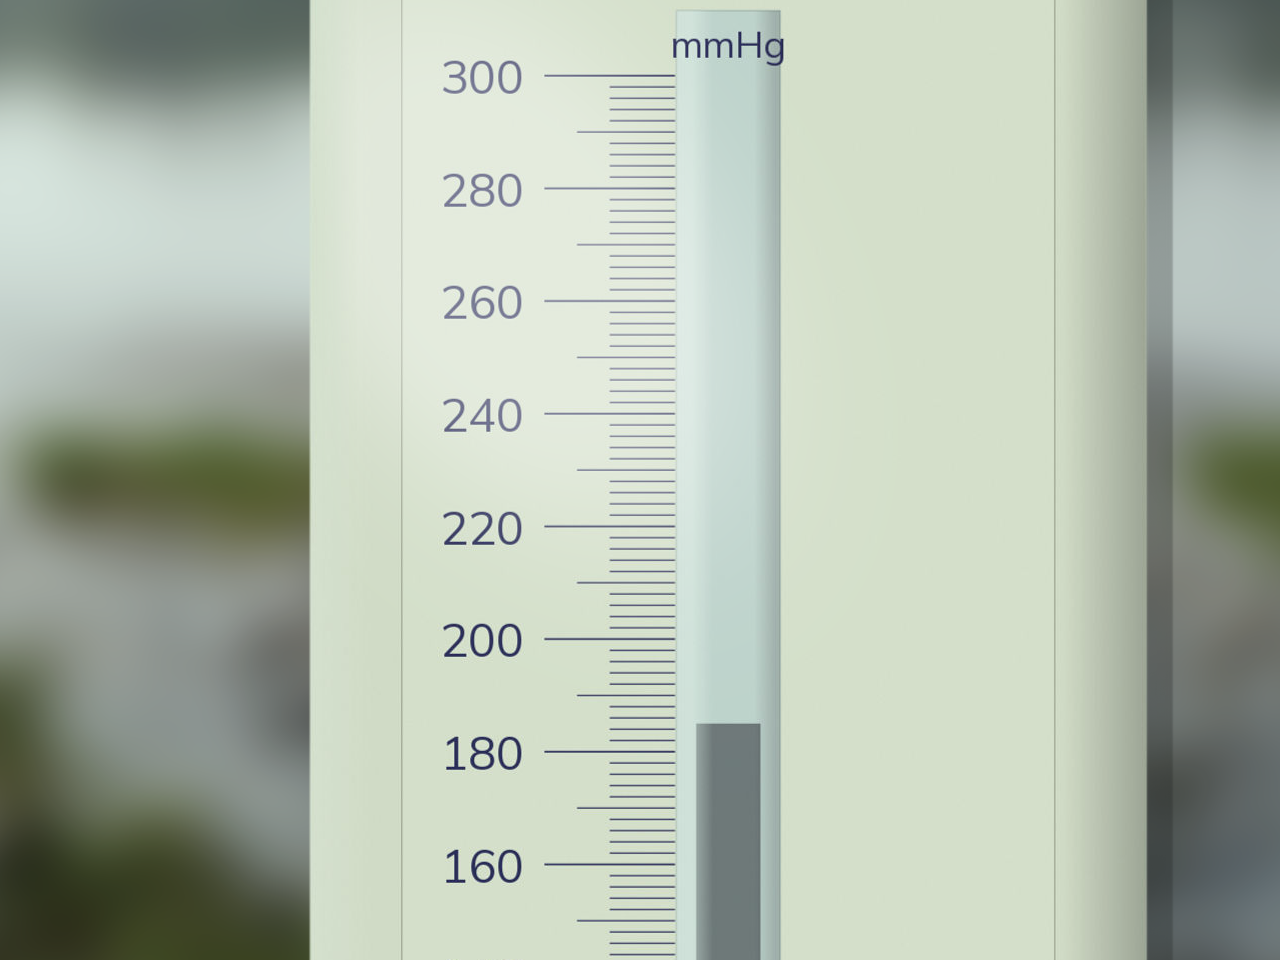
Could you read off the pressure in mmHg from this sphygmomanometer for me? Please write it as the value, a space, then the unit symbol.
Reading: 185 mmHg
